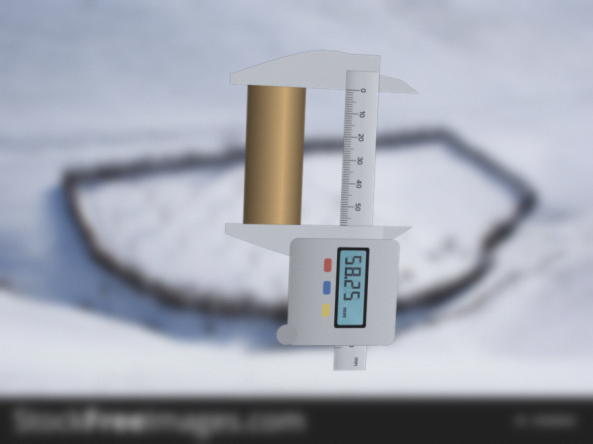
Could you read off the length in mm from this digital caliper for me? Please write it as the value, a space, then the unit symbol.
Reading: 58.25 mm
